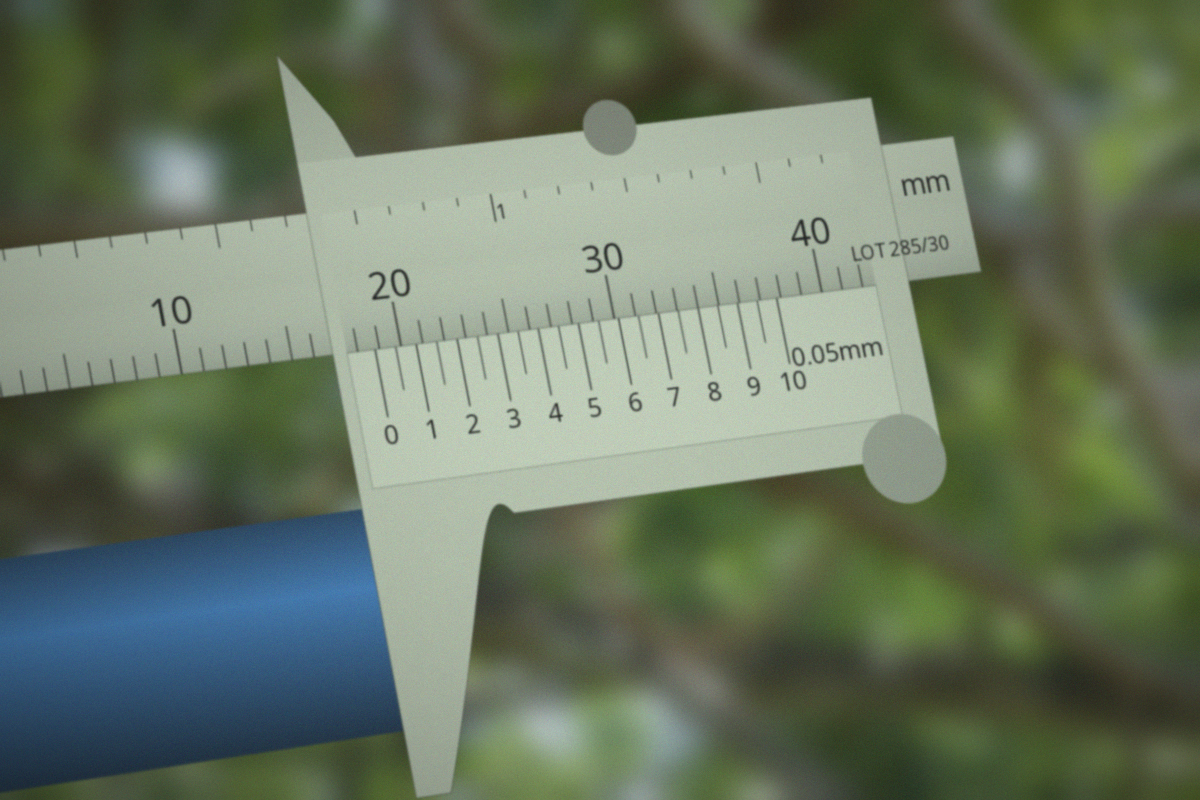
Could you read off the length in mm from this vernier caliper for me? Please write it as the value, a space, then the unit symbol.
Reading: 18.8 mm
